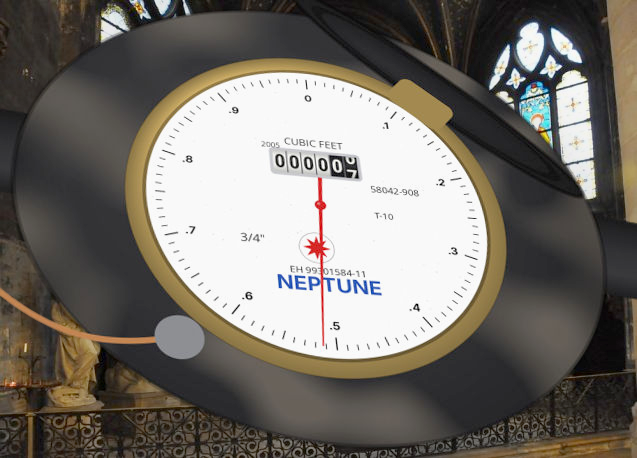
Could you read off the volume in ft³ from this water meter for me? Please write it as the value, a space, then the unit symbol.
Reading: 6.51 ft³
